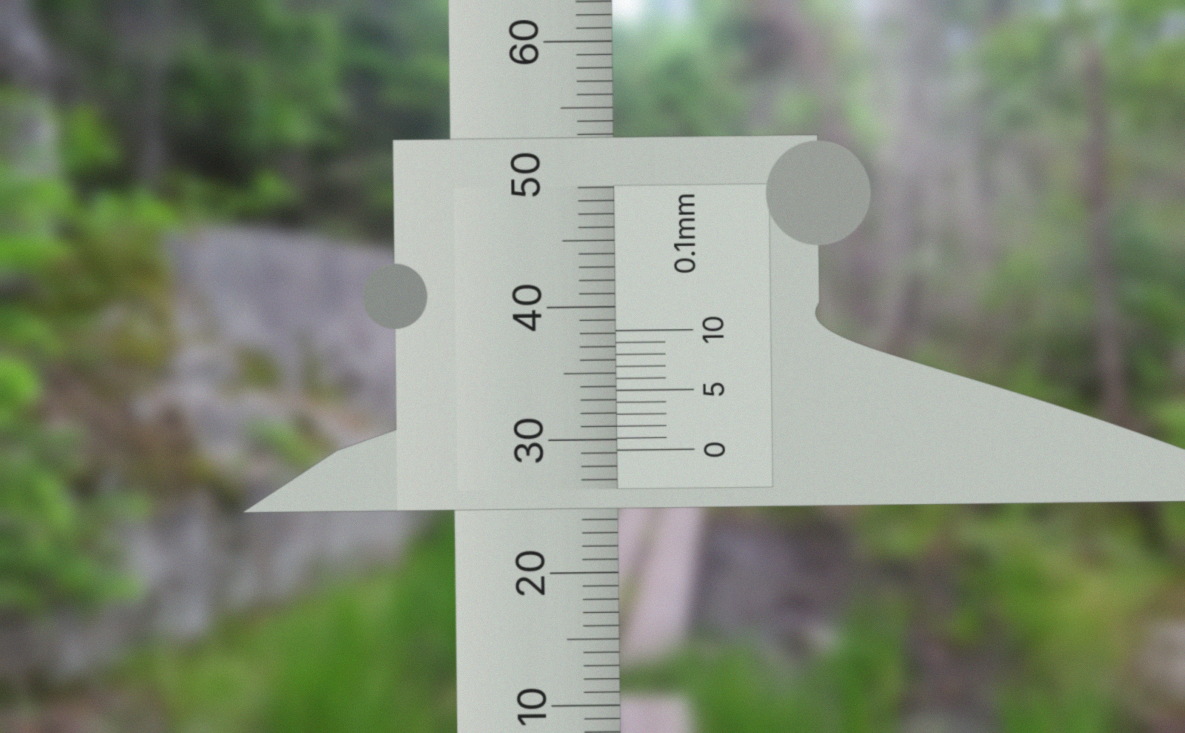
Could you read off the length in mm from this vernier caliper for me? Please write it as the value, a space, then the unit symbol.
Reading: 29.2 mm
